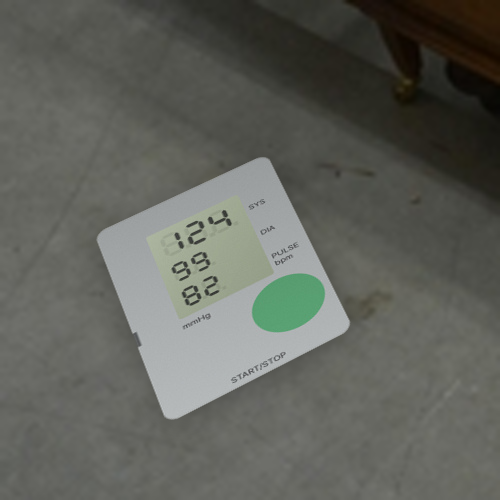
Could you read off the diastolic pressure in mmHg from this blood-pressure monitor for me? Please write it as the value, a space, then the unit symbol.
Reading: 99 mmHg
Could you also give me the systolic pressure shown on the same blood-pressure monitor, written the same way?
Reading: 124 mmHg
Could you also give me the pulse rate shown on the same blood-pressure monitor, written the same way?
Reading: 82 bpm
